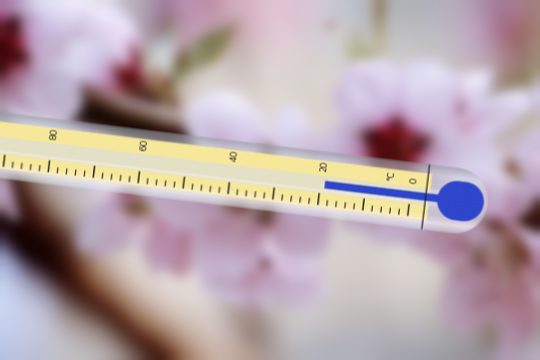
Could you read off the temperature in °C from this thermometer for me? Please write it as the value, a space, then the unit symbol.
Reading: 19 °C
